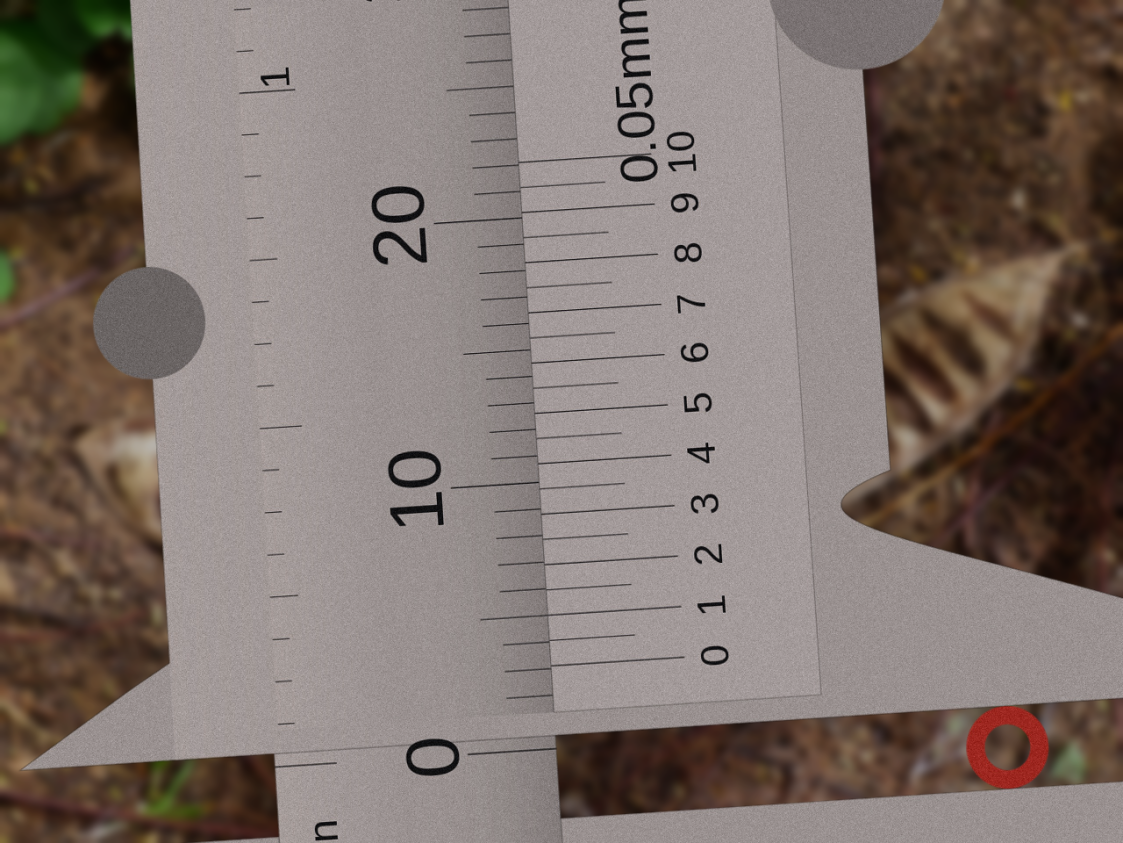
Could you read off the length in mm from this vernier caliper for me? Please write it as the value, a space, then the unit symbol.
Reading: 3.10 mm
